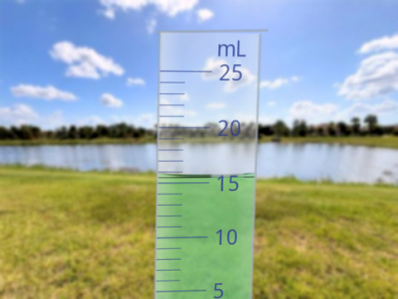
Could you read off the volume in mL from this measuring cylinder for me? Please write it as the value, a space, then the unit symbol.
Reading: 15.5 mL
